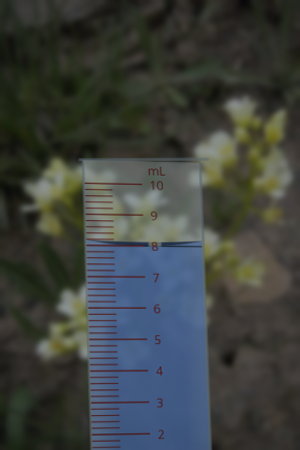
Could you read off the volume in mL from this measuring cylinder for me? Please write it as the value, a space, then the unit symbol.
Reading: 8 mL
